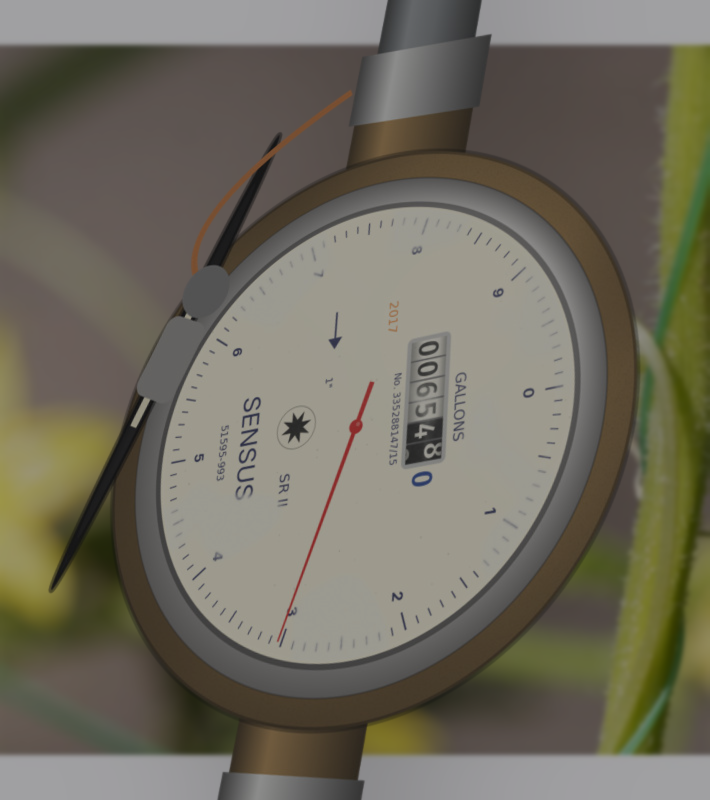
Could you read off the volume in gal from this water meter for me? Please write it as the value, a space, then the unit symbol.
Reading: 65483.0 gal
